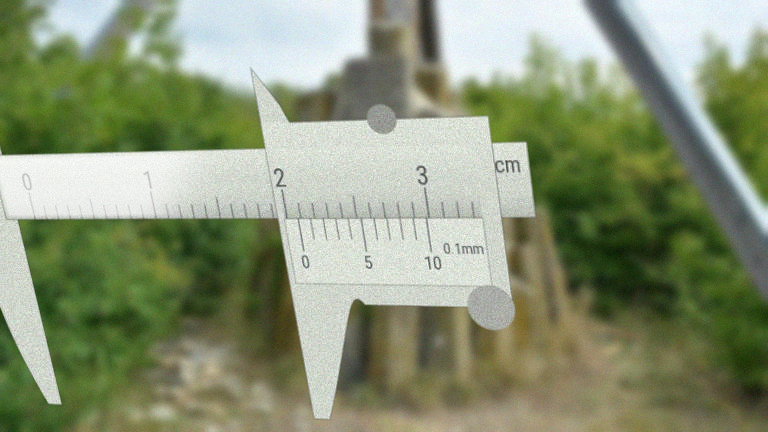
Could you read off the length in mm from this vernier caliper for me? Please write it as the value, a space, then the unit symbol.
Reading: 20.8 mm
